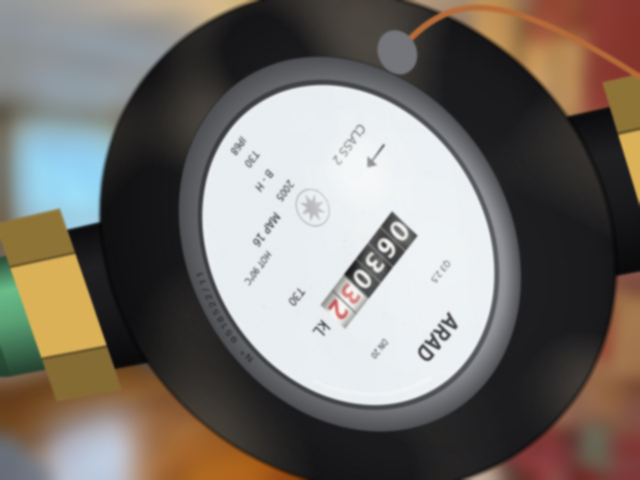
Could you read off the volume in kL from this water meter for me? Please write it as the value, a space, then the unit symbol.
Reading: 630.32 kL
